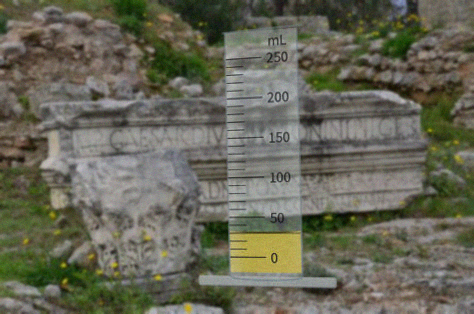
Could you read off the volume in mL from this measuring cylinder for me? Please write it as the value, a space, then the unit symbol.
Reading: 30 mL
